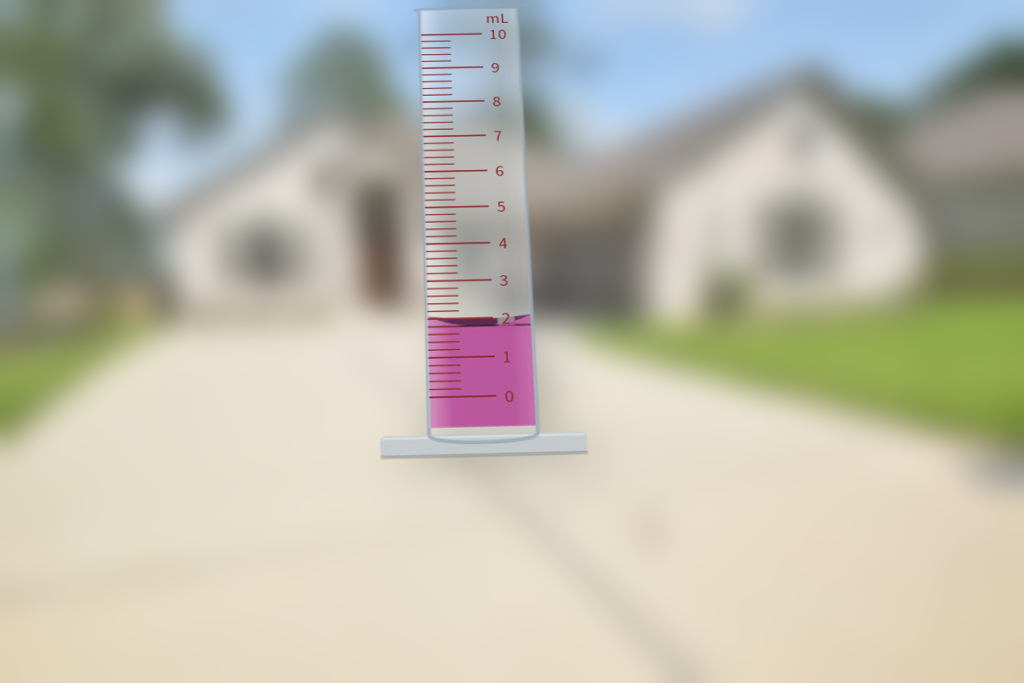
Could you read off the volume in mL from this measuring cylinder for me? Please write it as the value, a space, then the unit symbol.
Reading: 1.8 mL
